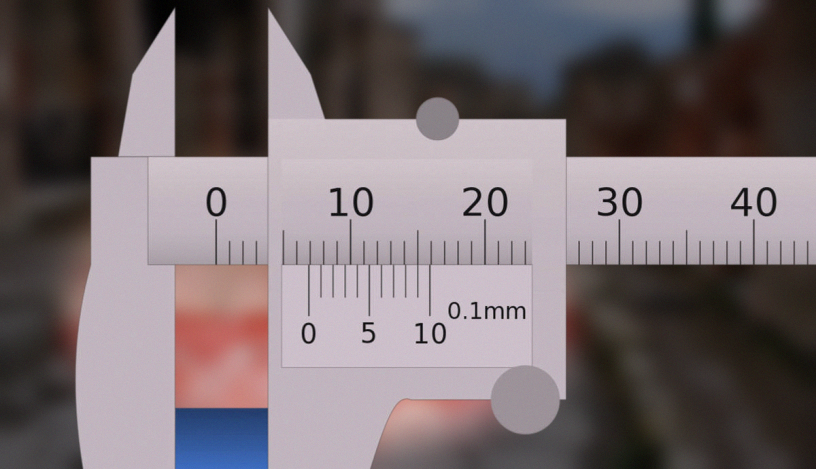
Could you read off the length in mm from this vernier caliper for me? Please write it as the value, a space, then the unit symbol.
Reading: 6.9 mm
